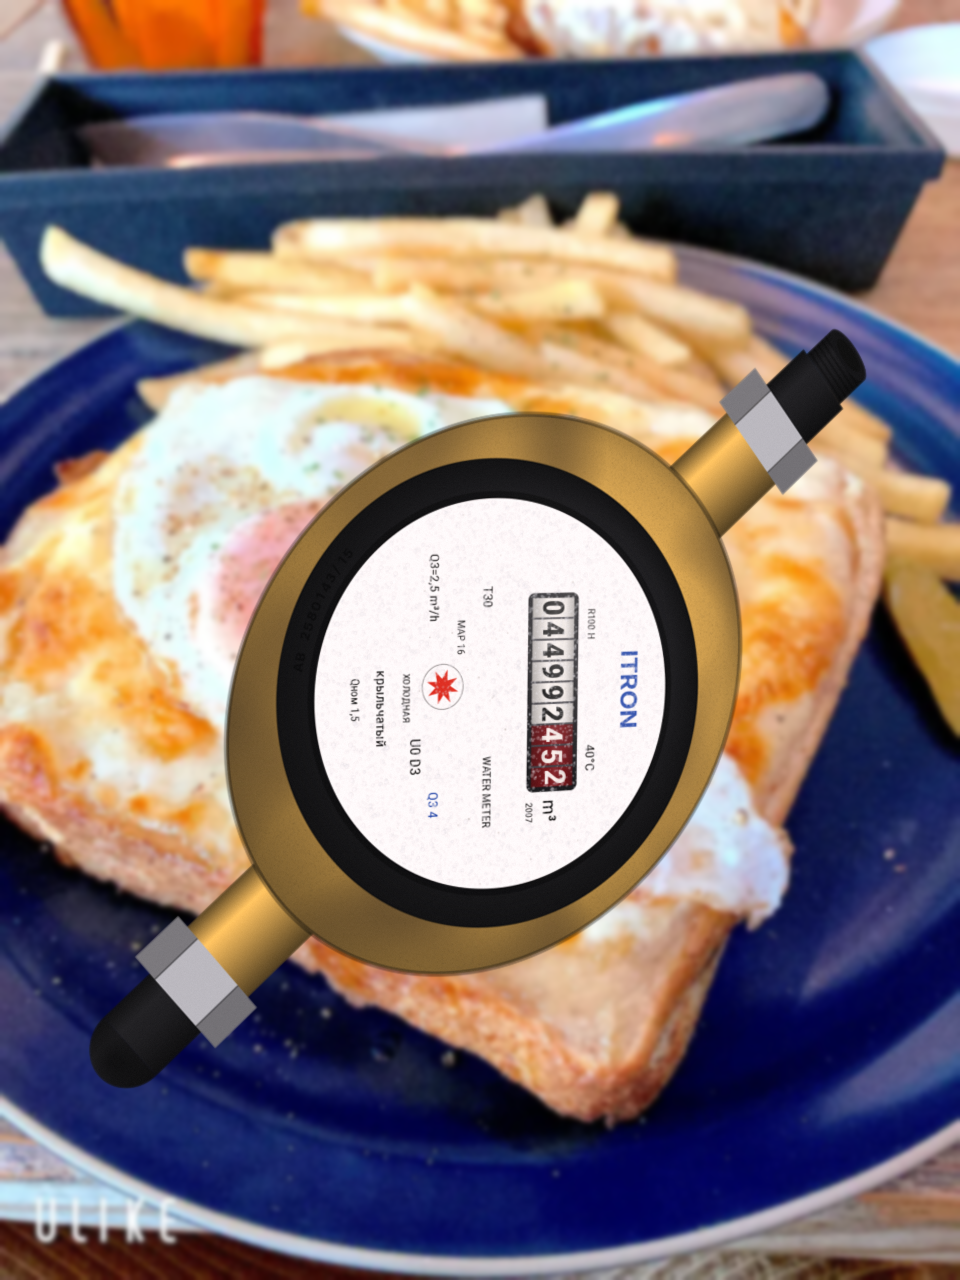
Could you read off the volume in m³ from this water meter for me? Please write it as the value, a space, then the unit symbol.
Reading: 44992.452 m³
